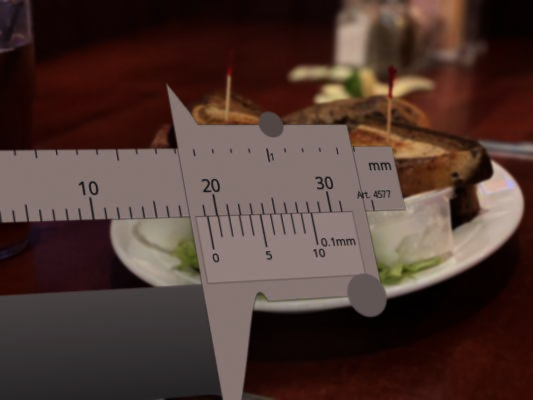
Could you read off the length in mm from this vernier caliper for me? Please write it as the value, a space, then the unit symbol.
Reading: 19.2 mm
